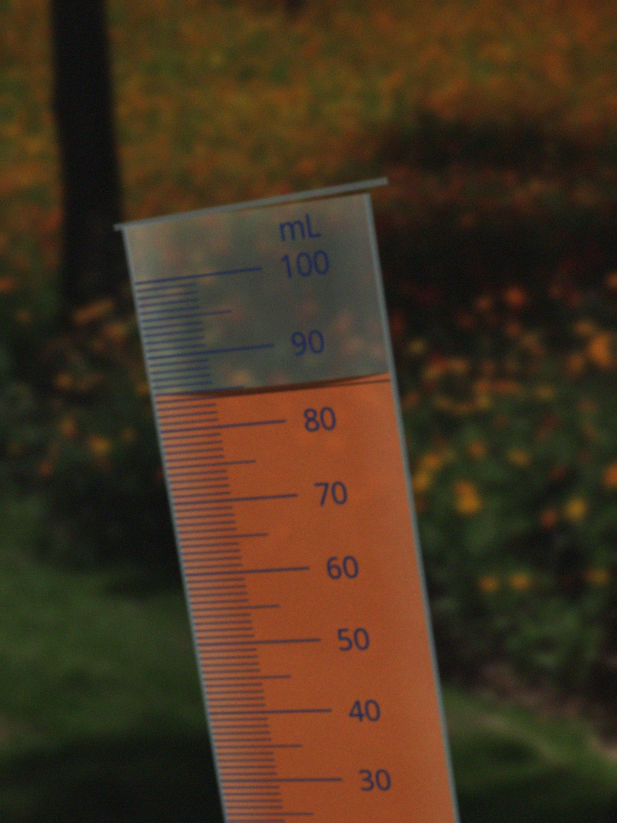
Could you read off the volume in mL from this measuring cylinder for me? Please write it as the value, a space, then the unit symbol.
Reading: 84 mL
